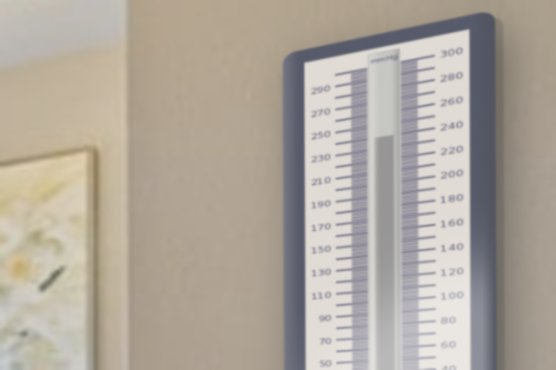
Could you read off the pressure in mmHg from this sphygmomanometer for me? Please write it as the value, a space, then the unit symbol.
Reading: 240 mmHg
